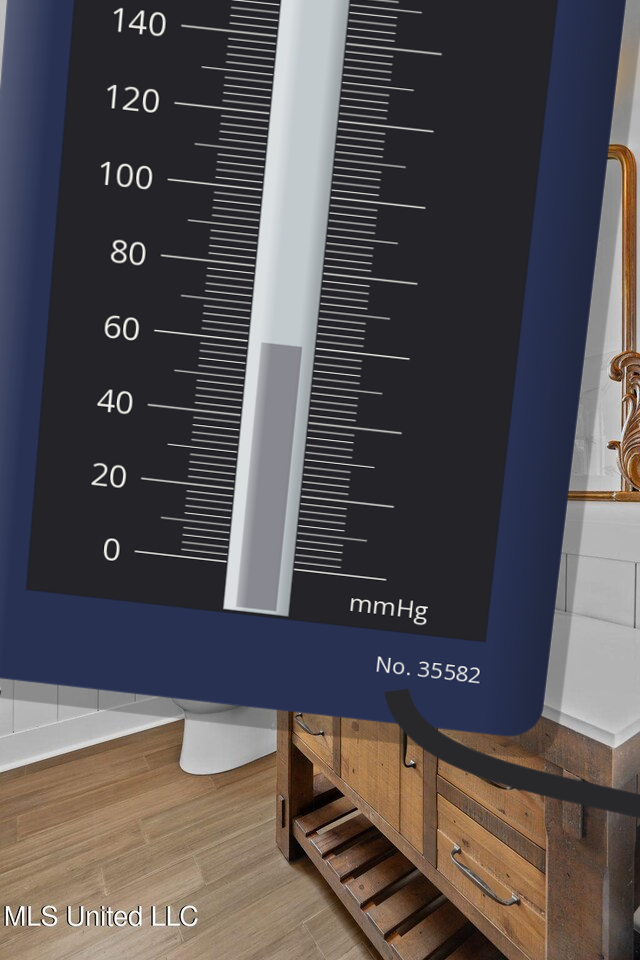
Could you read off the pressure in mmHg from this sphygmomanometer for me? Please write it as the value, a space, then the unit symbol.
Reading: 60 mmHg
